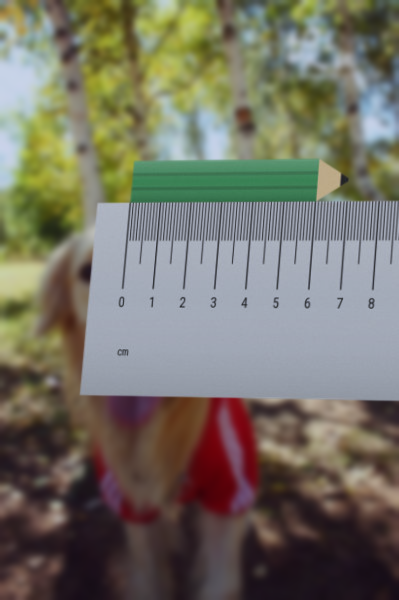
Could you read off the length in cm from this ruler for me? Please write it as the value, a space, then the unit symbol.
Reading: 7 cm
